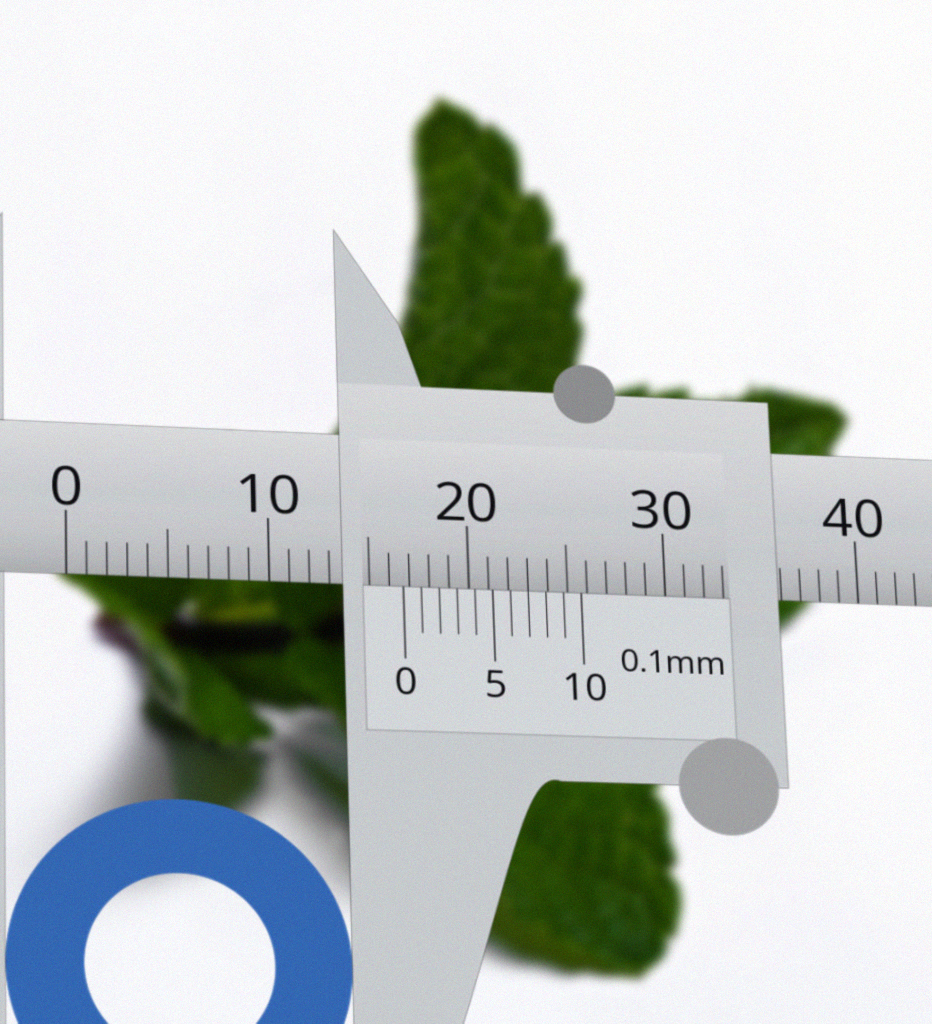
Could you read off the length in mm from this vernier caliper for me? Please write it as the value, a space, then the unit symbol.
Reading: 16.7 mm
